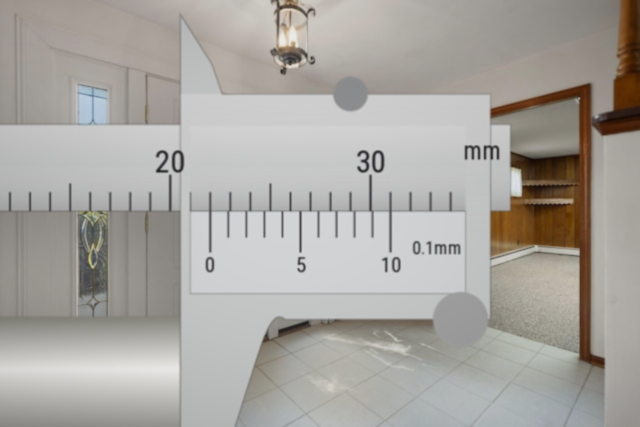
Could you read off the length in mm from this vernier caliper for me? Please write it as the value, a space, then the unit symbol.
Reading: 22.0 mm
